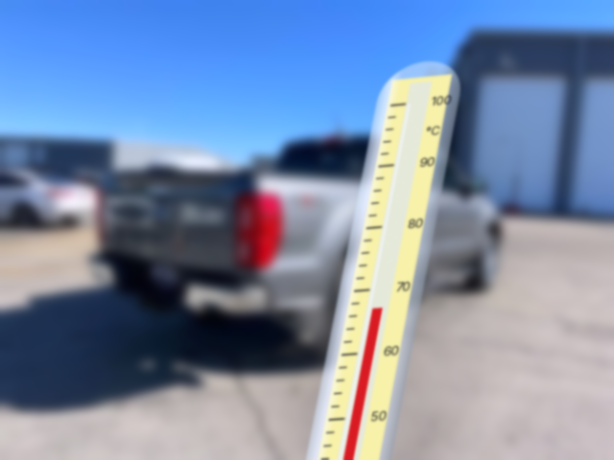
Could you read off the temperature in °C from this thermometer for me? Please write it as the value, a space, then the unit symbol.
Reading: 67 °C
